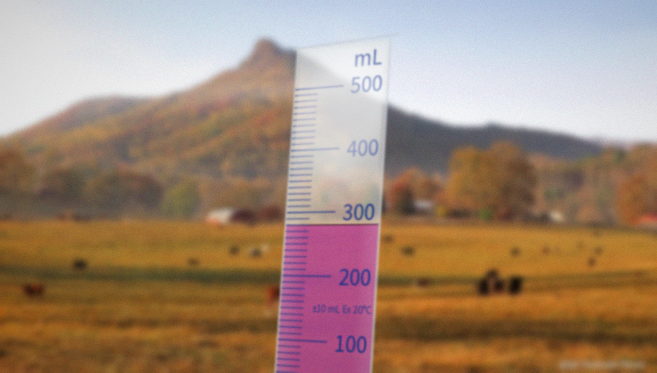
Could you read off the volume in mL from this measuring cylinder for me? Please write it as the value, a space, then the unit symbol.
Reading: 280 mL
